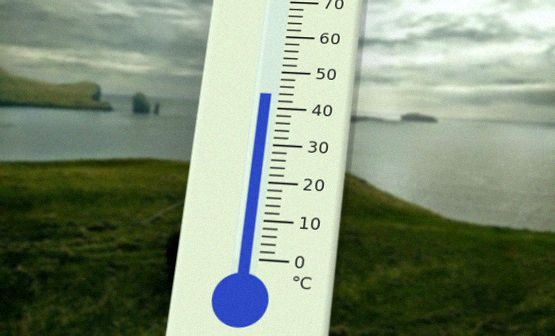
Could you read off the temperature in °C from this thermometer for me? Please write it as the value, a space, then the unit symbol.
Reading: 44 °C
